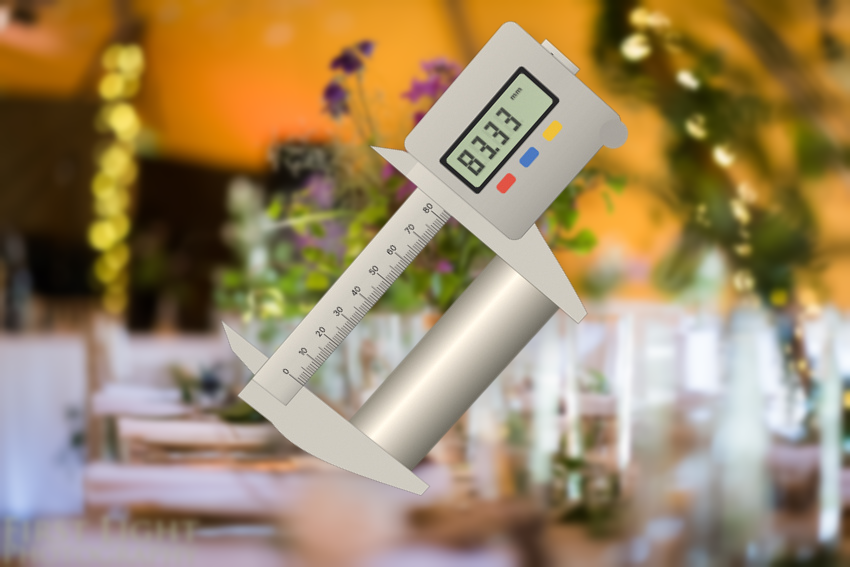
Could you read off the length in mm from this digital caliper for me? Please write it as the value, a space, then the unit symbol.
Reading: 83.33 mm
